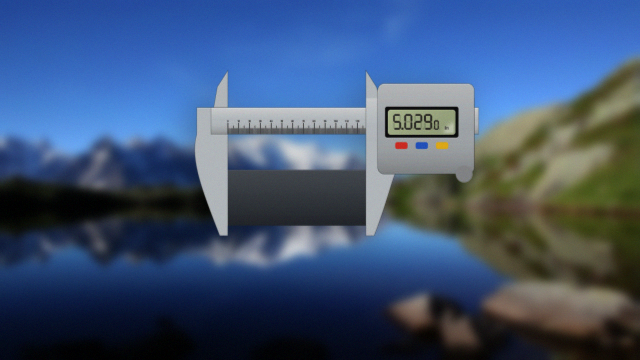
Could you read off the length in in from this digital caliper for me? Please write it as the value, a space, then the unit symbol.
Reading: 5.0290 in
